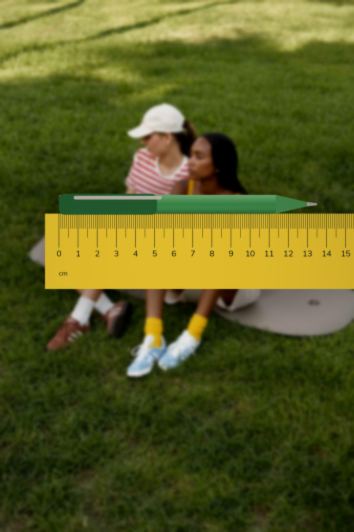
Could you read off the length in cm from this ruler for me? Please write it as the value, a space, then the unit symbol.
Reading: 13.5 cm
